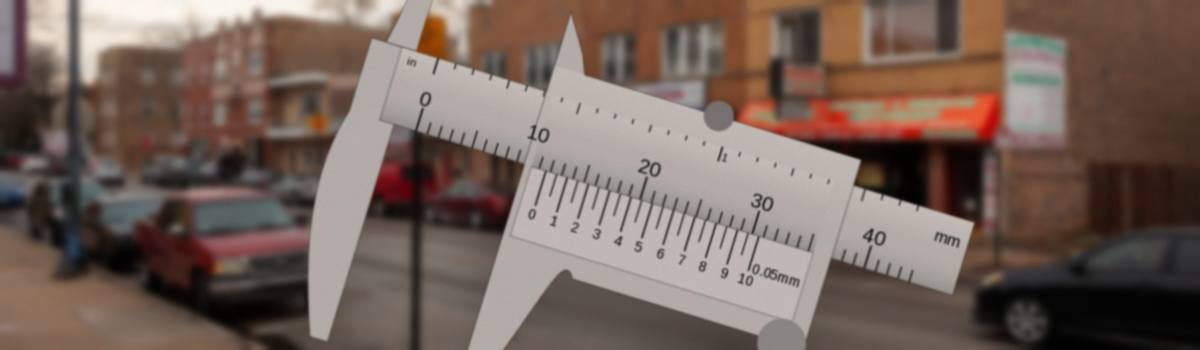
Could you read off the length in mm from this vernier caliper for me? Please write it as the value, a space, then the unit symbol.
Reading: 11.6 mm
